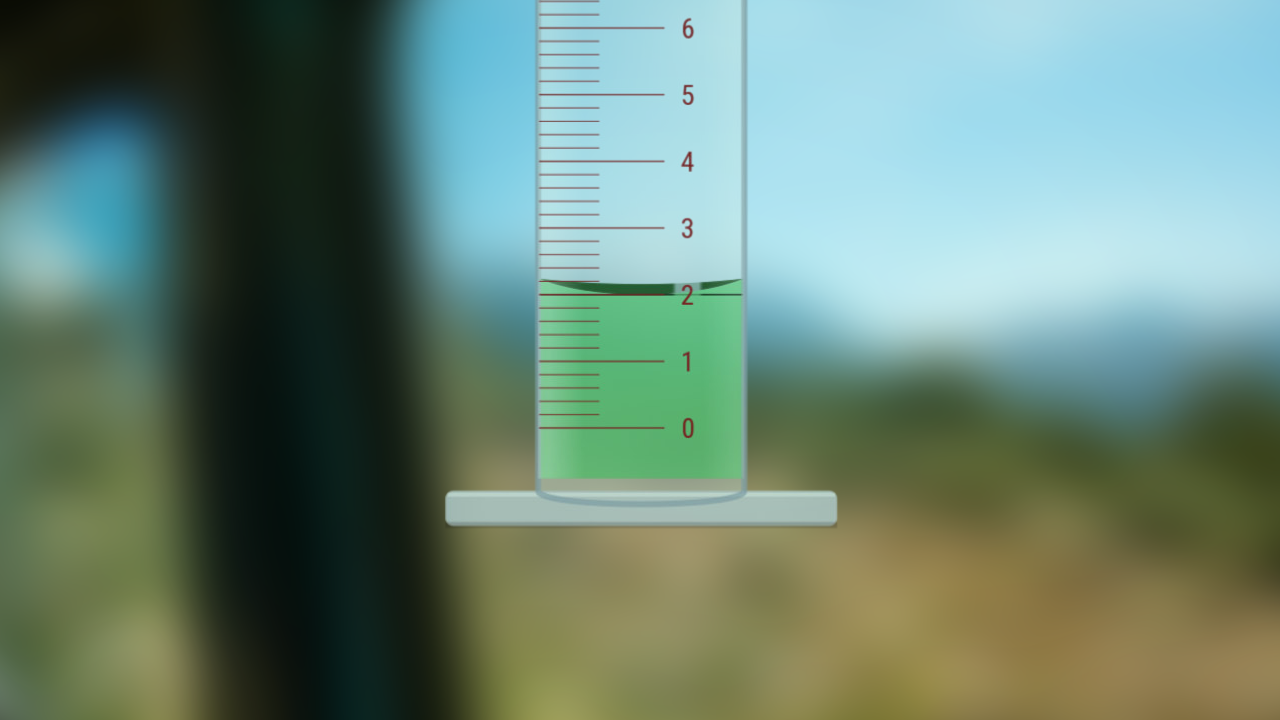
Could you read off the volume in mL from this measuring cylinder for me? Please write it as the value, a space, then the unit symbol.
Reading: 2 mL
